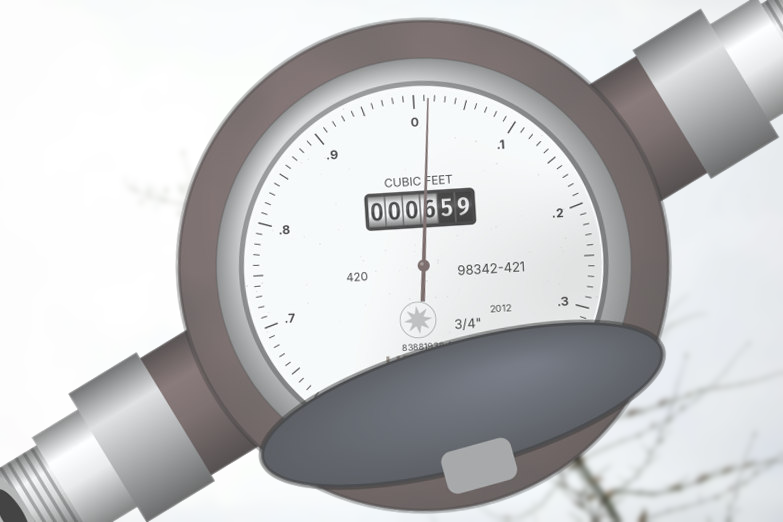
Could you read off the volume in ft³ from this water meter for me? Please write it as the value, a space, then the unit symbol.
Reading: 659.01 ft³
